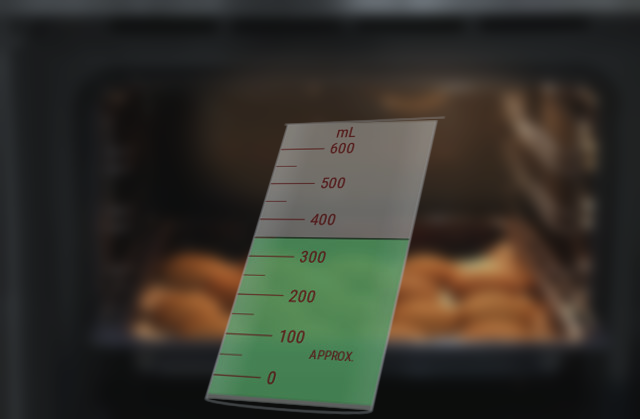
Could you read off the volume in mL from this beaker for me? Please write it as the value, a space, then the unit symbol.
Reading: 350 mL
